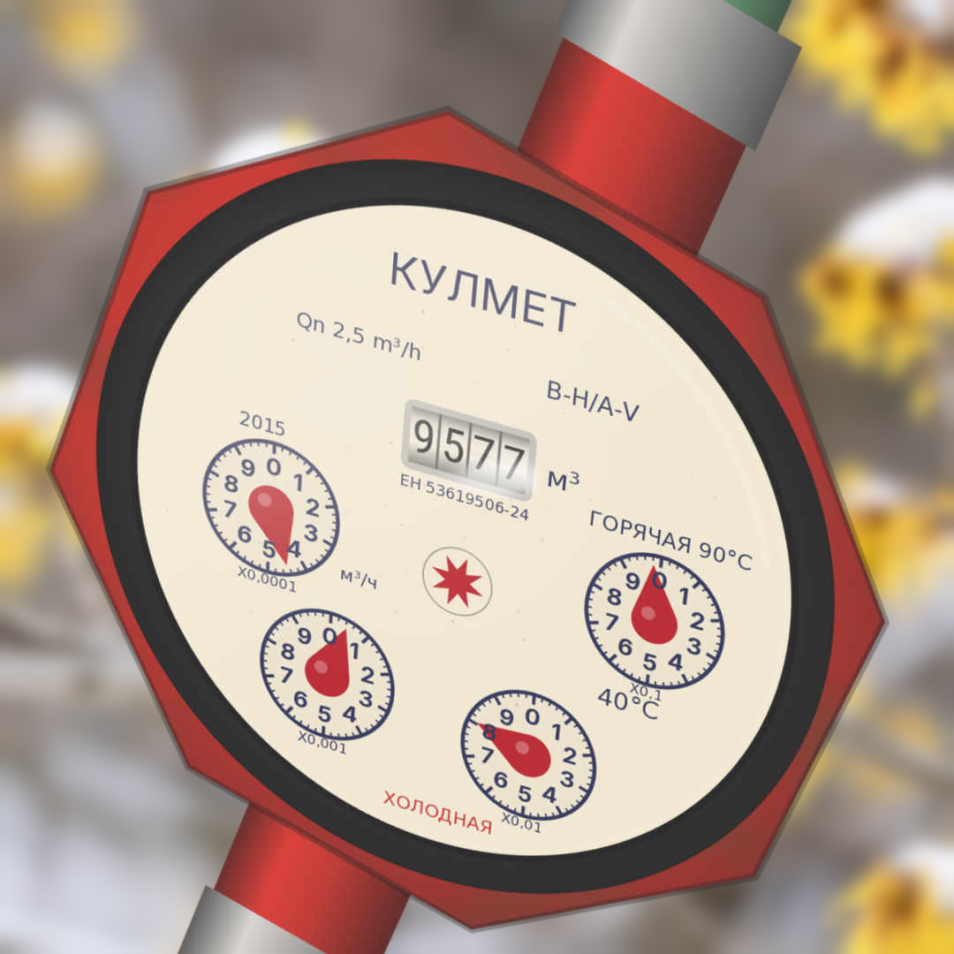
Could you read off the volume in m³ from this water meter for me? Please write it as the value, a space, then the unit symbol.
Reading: 9576.9804 m³
